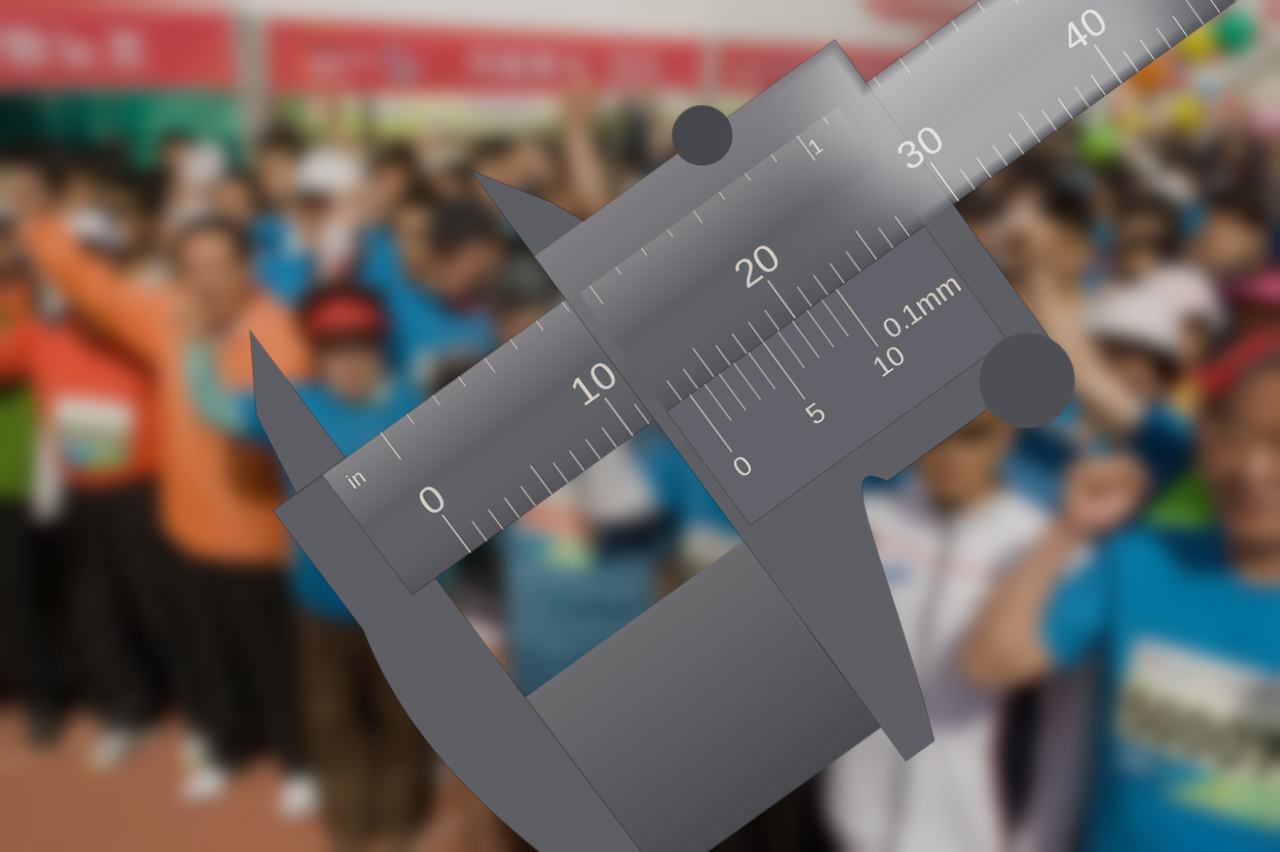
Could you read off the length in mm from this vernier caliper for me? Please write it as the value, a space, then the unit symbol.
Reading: 13.5 mm
